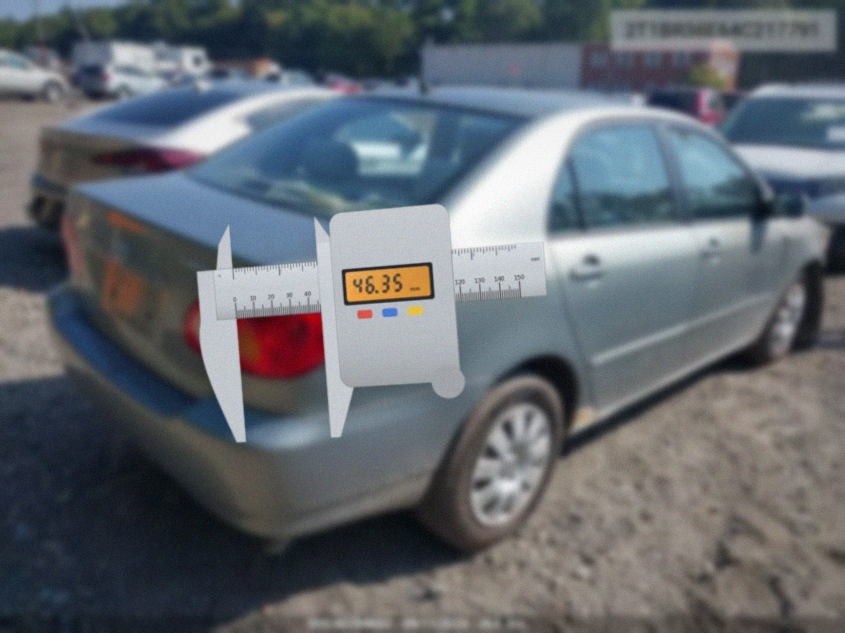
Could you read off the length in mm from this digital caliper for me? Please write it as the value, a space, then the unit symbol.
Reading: 46.35 mm
